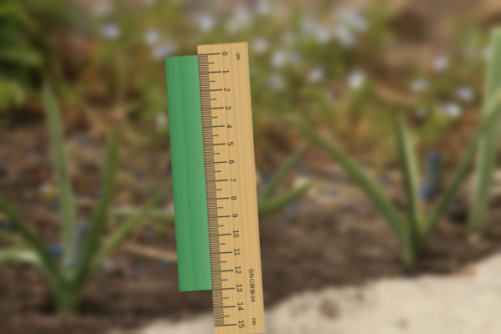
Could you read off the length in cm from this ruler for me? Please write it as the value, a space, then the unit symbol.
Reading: 13 cm
